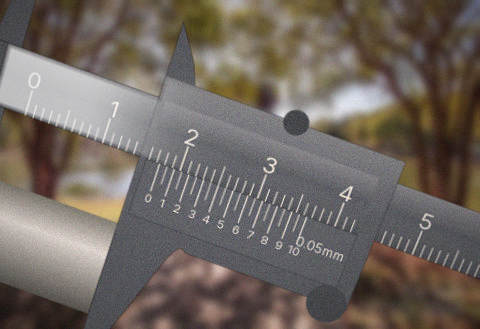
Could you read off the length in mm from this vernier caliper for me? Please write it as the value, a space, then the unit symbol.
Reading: 17.4 mm
